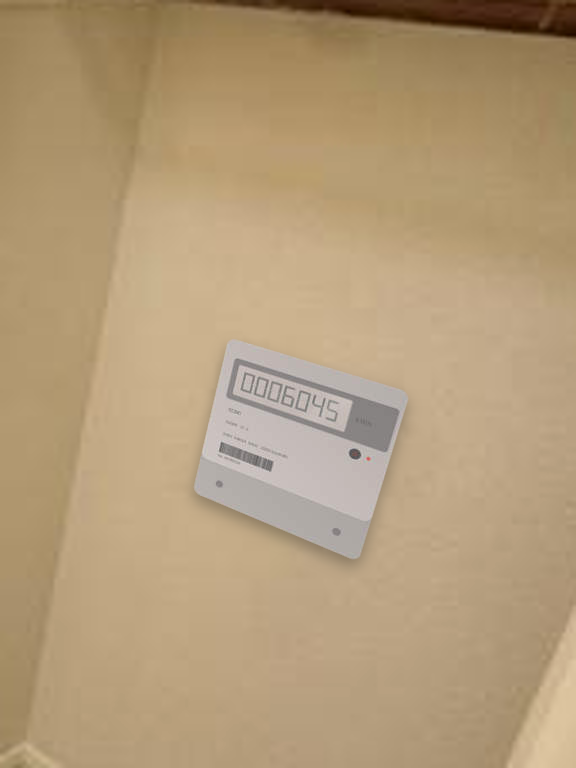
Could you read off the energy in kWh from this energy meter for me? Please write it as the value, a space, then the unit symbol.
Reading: 6045 kWh
